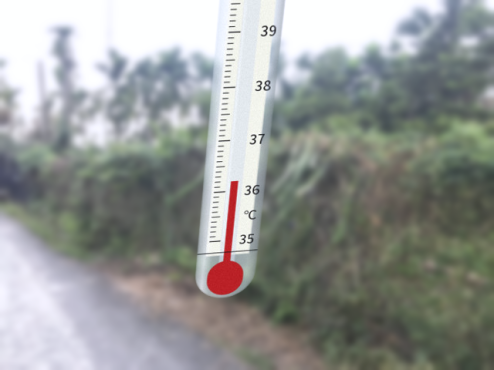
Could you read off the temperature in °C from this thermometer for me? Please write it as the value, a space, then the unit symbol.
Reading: 36.2 °C
